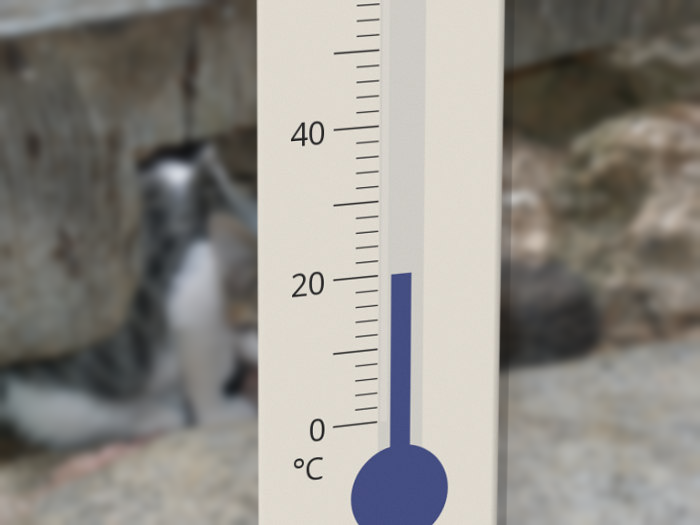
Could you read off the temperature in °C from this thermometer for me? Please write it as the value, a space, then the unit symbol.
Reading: 20 °C
